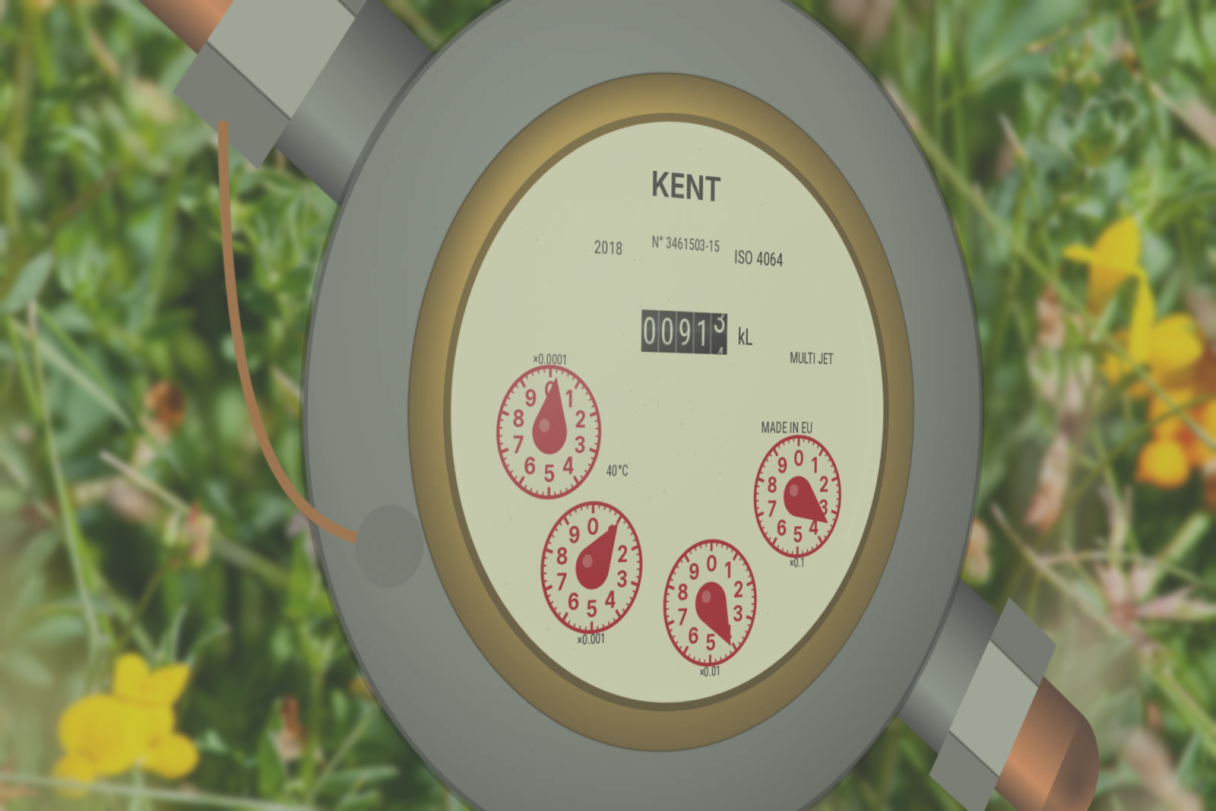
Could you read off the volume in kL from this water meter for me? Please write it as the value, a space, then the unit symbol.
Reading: 913.3410 kL
